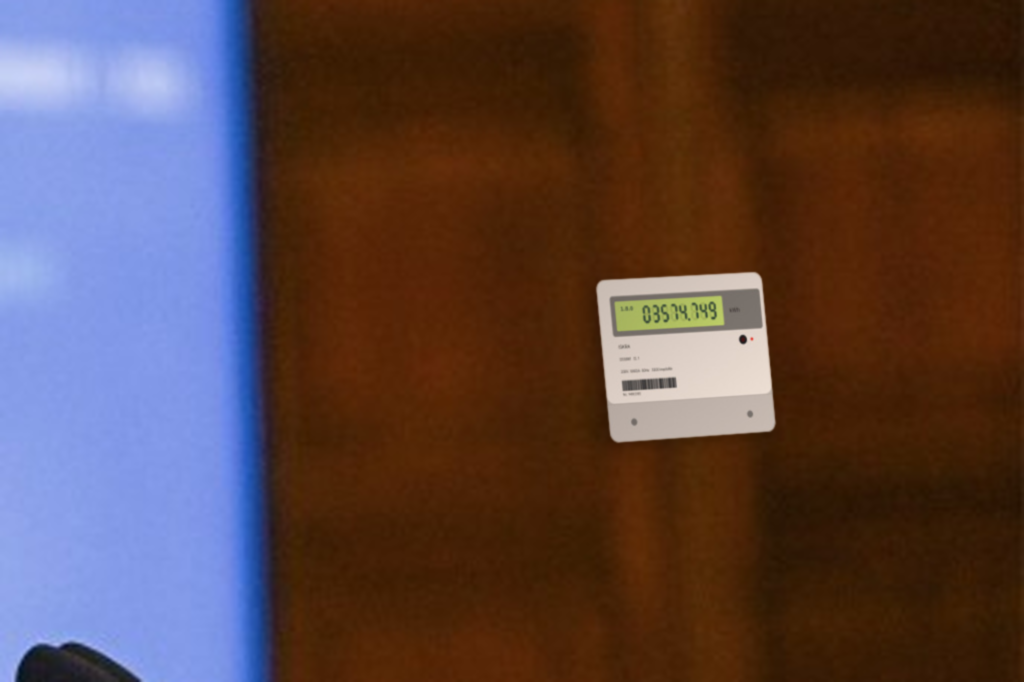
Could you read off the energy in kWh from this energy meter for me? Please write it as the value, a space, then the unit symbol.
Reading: 3574.749 kWh
